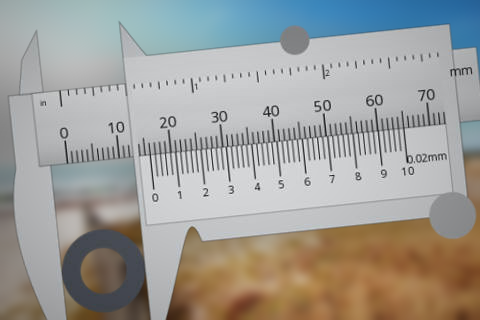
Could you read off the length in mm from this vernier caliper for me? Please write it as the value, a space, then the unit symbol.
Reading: 16.0 mm
